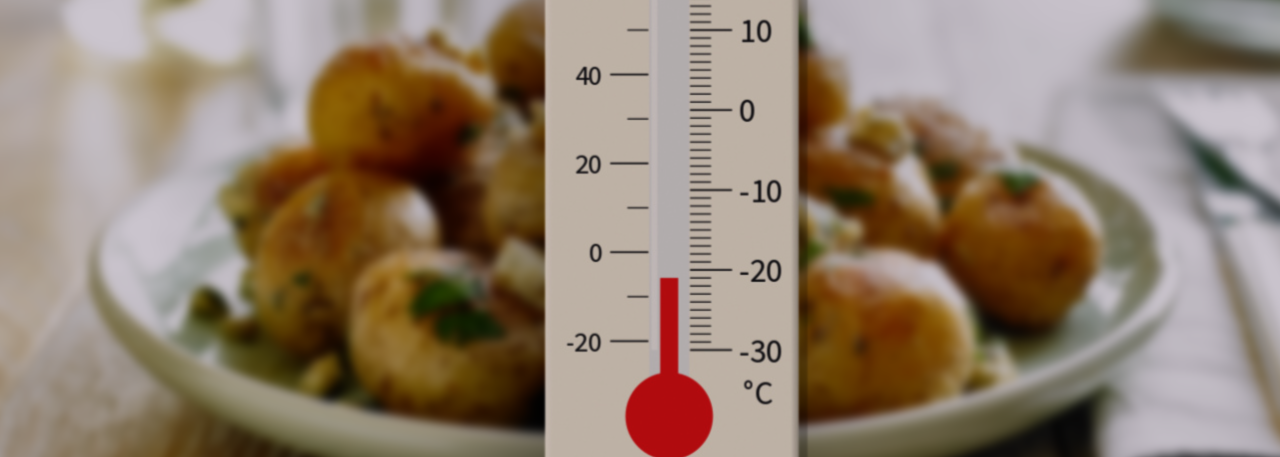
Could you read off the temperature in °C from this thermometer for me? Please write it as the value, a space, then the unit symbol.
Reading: -21 °C
